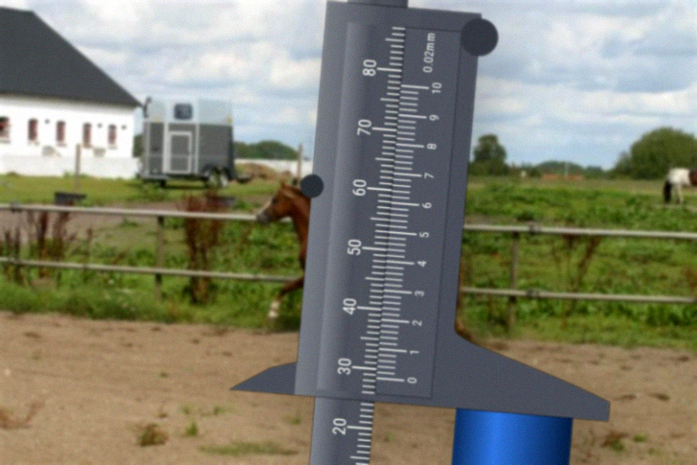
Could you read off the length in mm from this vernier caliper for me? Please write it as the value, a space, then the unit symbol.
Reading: 28.5 mm
